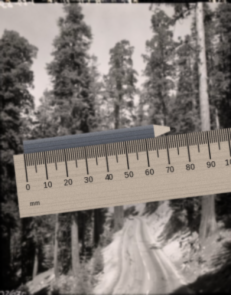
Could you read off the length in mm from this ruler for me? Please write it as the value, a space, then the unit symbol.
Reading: 75 mm
